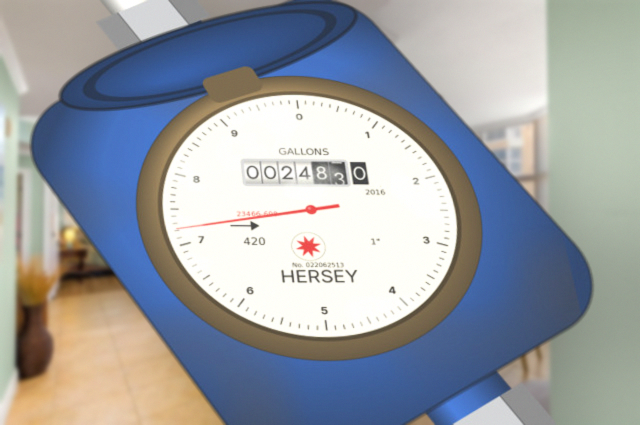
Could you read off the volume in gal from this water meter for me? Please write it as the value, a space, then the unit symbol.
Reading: 24827.2 gal
